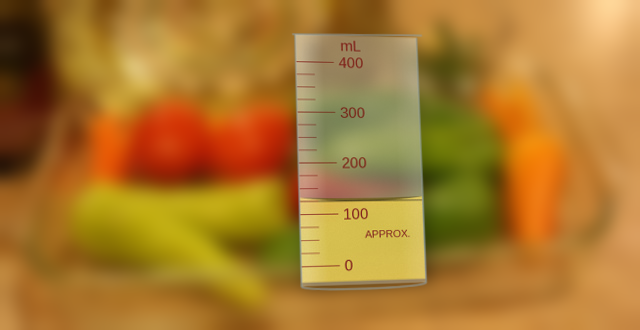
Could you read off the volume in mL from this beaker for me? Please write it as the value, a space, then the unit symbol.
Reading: 125 mL
